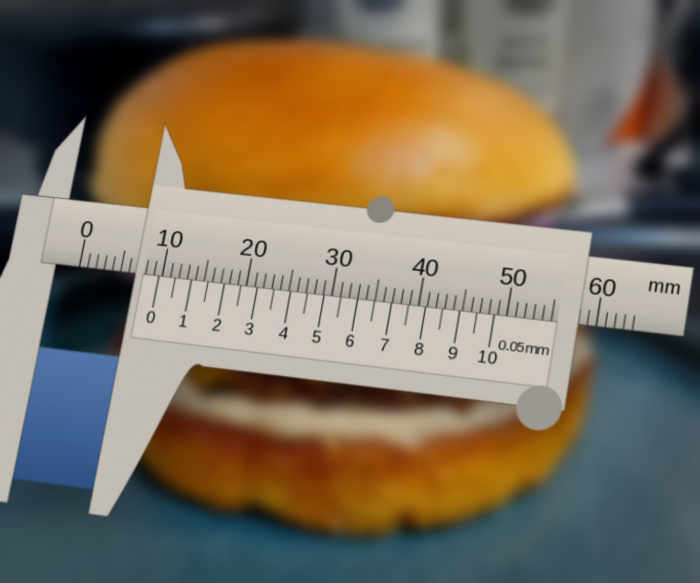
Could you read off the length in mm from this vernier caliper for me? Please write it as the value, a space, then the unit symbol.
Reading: 9.6 mm
